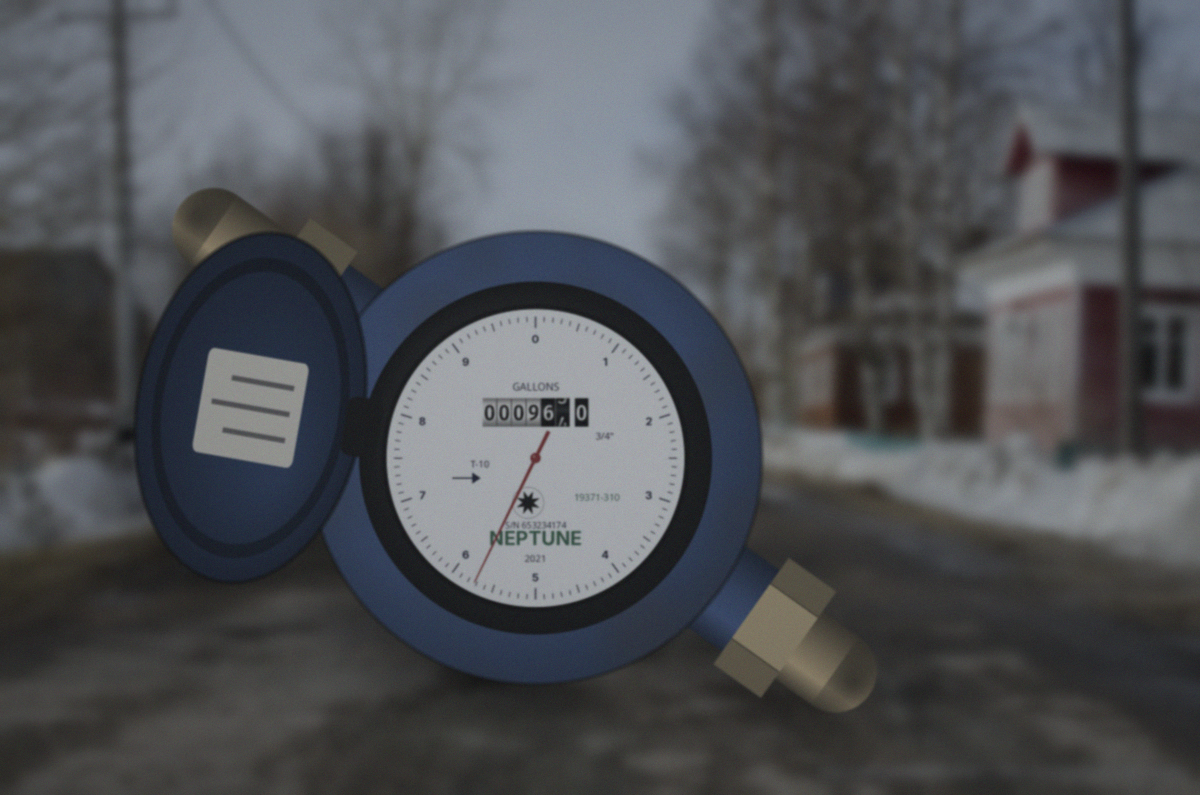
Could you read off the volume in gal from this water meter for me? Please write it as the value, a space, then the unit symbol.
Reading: 9635.7 gal
